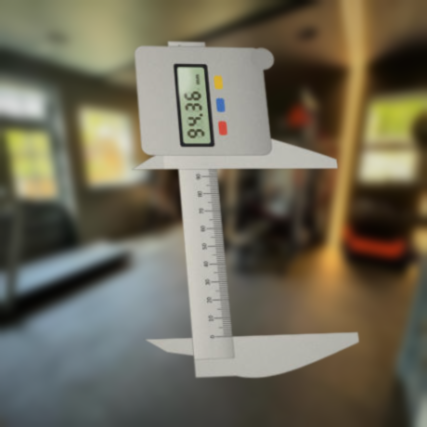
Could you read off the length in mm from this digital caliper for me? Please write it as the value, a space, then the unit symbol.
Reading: 94.36 mm
